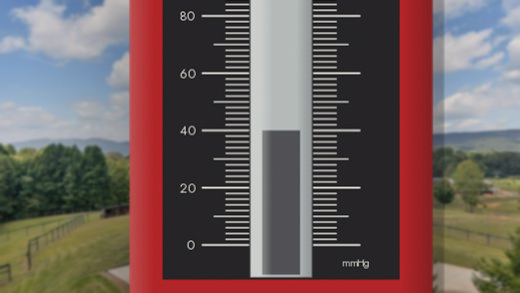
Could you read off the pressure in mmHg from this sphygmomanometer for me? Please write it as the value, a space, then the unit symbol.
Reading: 40 mmHg
